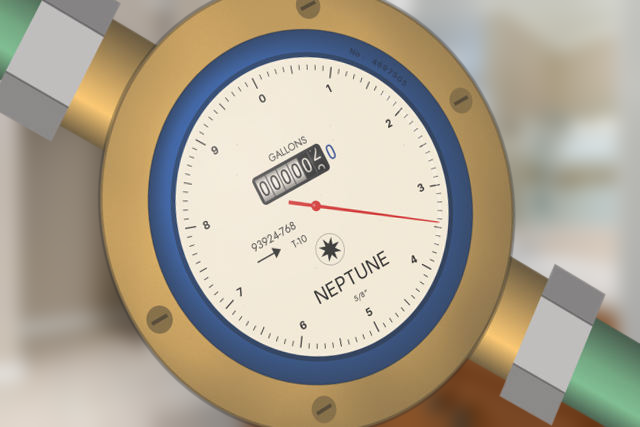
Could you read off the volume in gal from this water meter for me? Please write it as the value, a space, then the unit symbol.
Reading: 23.4 gal
